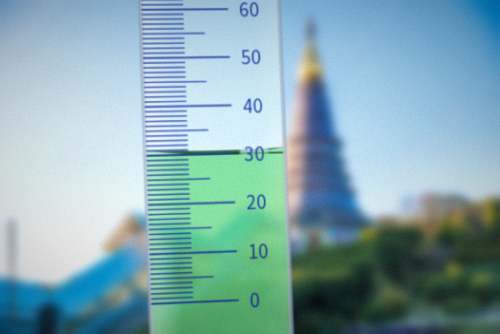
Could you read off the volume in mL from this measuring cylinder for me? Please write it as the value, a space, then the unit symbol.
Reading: 30 mL
